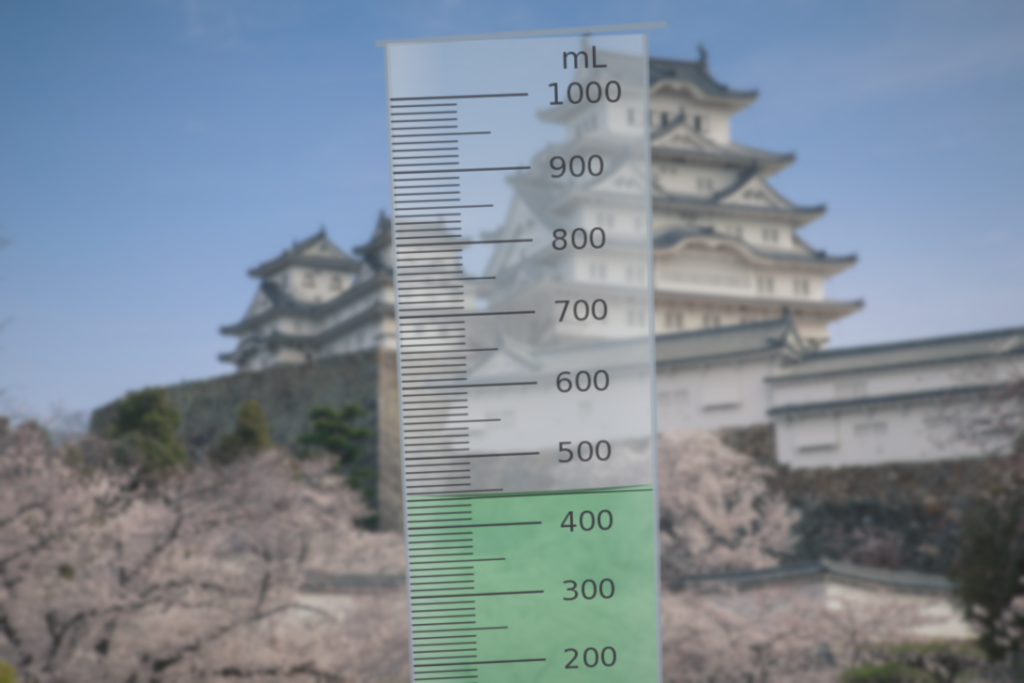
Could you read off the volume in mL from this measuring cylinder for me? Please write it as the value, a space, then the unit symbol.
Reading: 440 mL
